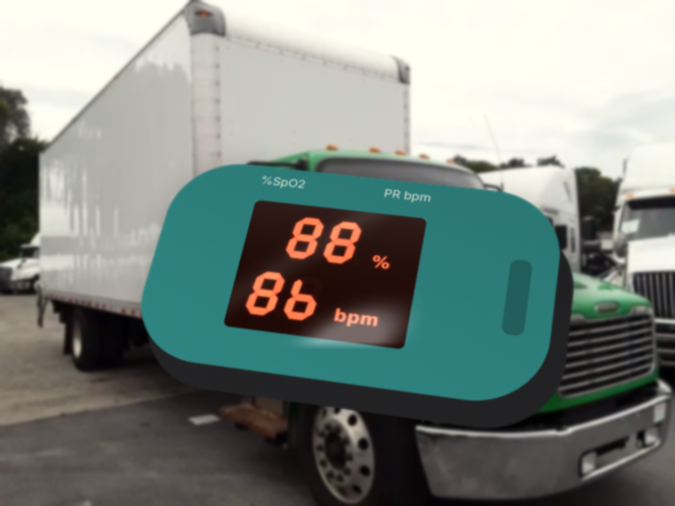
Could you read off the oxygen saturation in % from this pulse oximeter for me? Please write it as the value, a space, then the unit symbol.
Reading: 88 %
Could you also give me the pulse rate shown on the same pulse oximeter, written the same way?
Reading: 86 bpm
